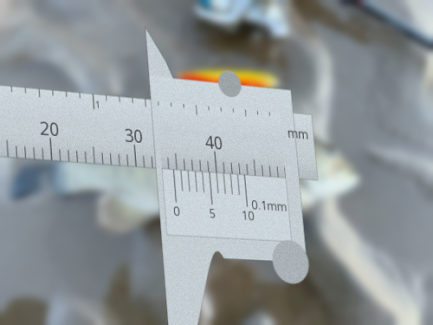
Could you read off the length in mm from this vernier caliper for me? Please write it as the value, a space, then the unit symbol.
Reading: 34.6 mm
